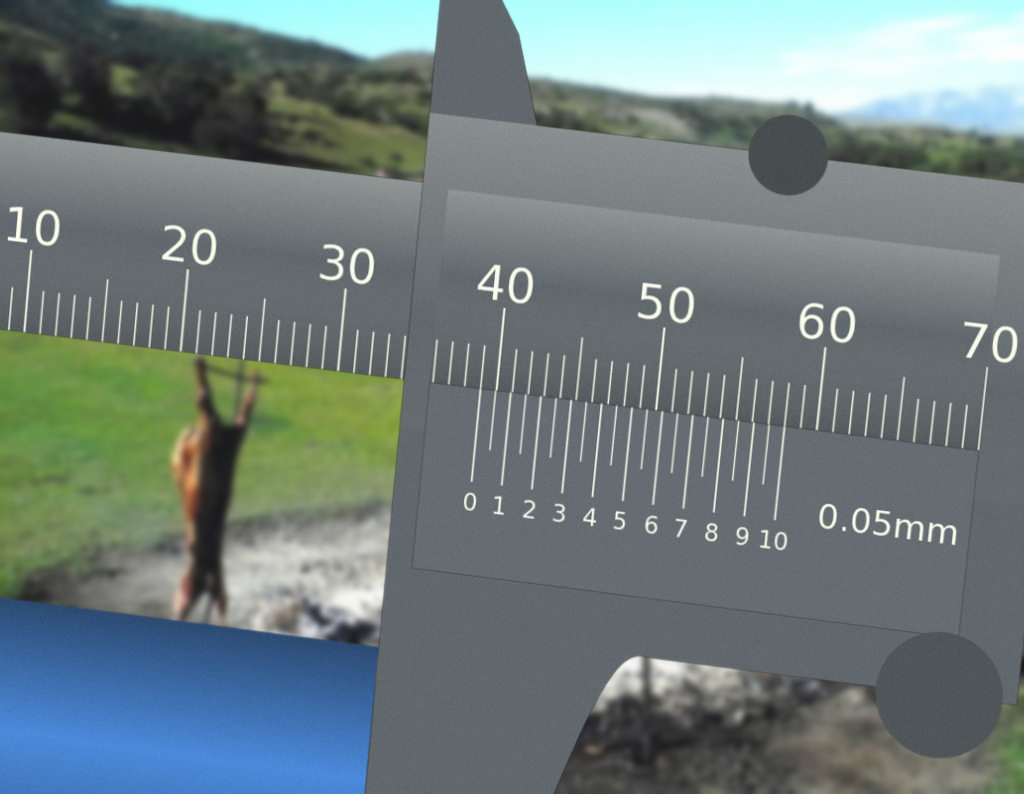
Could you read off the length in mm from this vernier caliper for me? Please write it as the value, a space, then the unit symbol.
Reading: 39.0 mm
